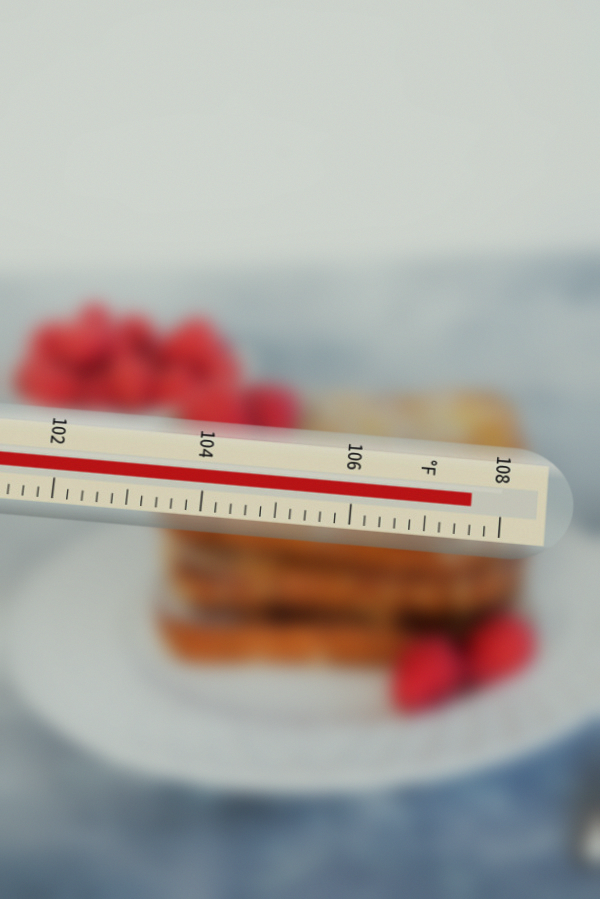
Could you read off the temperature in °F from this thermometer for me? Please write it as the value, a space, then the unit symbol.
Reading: 107.6 °F
